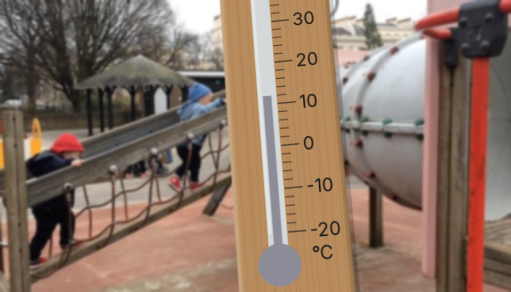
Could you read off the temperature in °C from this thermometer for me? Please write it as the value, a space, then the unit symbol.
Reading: 12 °C
